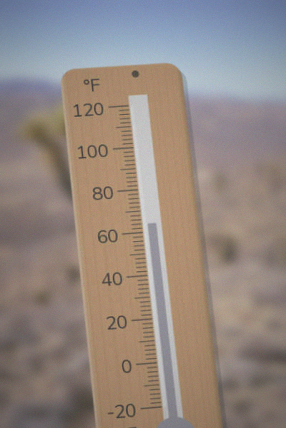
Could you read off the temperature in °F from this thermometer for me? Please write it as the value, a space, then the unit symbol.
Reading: 64 °F
